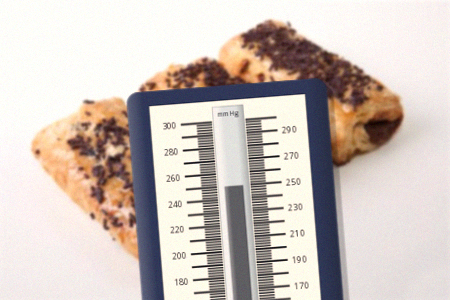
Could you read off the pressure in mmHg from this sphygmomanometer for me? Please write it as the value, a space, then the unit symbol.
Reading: 250 mmHg
